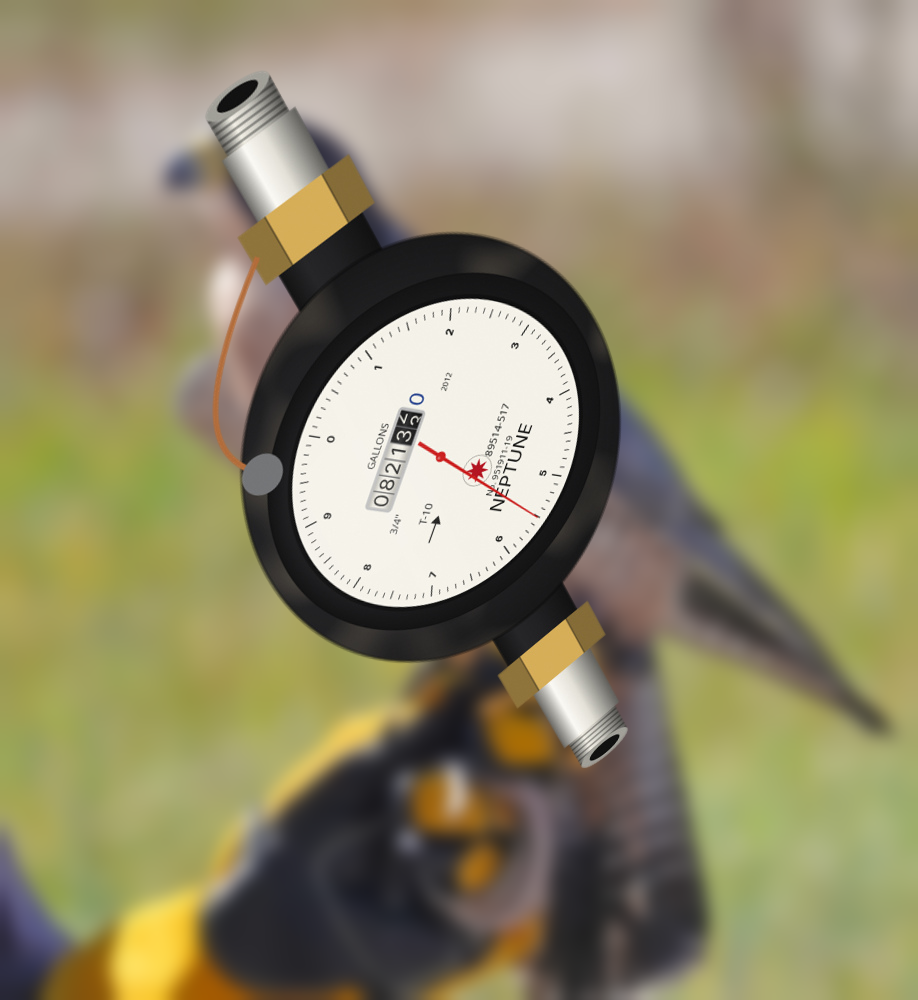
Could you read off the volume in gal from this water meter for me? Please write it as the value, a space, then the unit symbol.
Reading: 821325.5 gal
